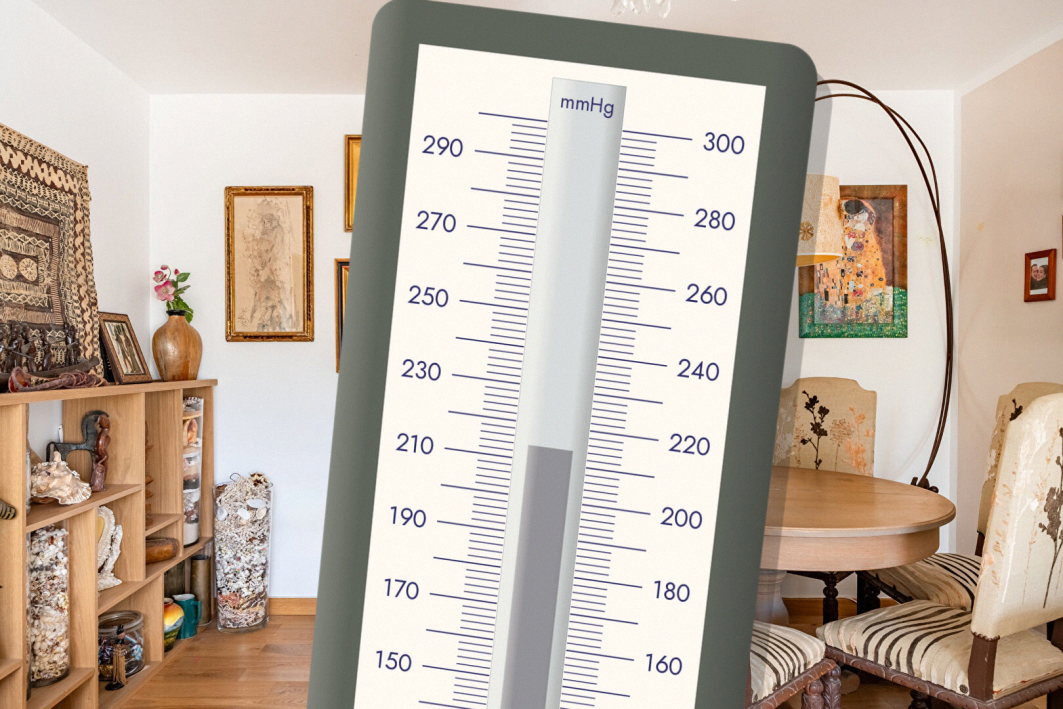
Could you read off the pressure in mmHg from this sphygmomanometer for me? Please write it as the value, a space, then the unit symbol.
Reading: 214 mmHg
